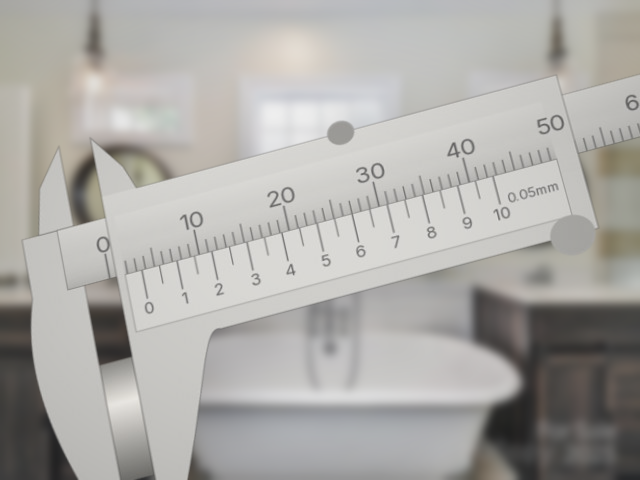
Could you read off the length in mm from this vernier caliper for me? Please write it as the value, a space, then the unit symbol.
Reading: 3.6 mm
